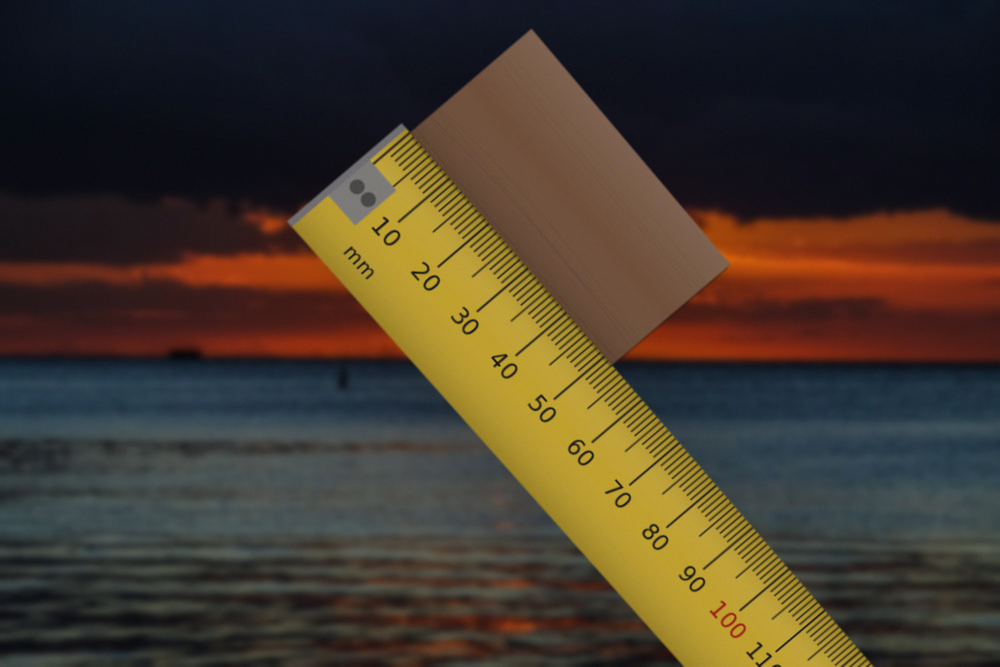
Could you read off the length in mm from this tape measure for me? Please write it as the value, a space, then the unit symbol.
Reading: 52 mm
